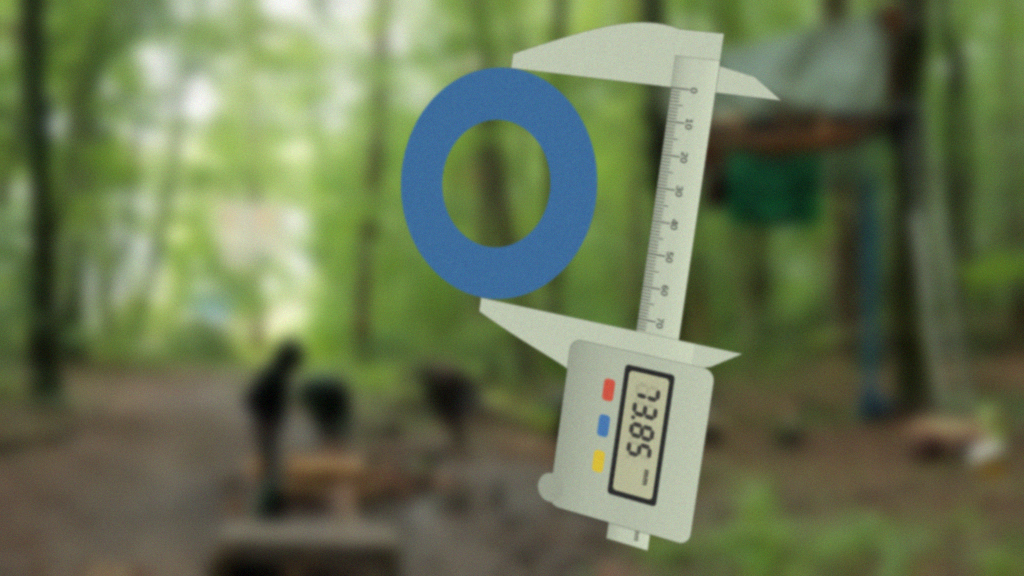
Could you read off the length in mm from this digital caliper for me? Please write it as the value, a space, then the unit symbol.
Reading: 73.85 mm
